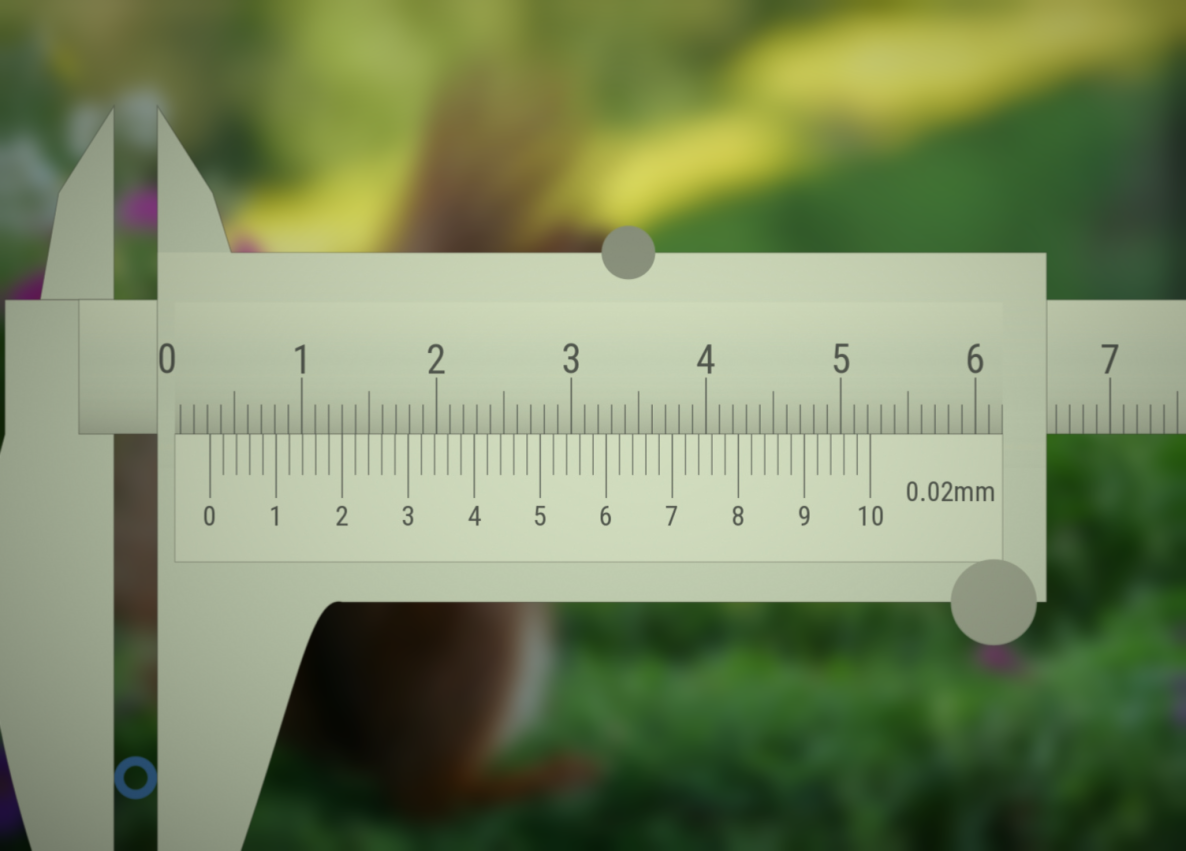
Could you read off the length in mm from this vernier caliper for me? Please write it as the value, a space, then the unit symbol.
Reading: 3.2 mm
